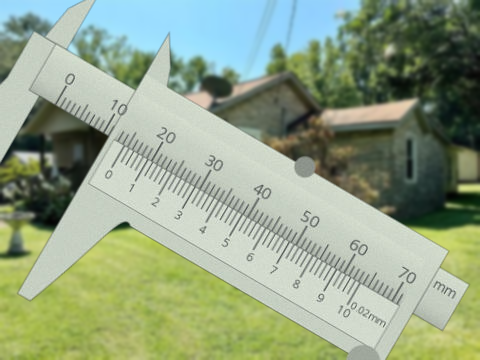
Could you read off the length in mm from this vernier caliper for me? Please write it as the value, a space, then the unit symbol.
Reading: 14.4 mm
